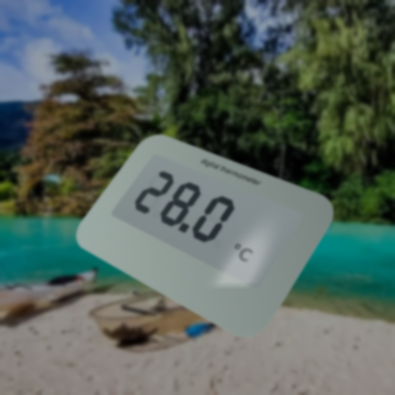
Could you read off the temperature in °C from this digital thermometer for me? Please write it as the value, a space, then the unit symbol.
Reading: 28.0 °C
